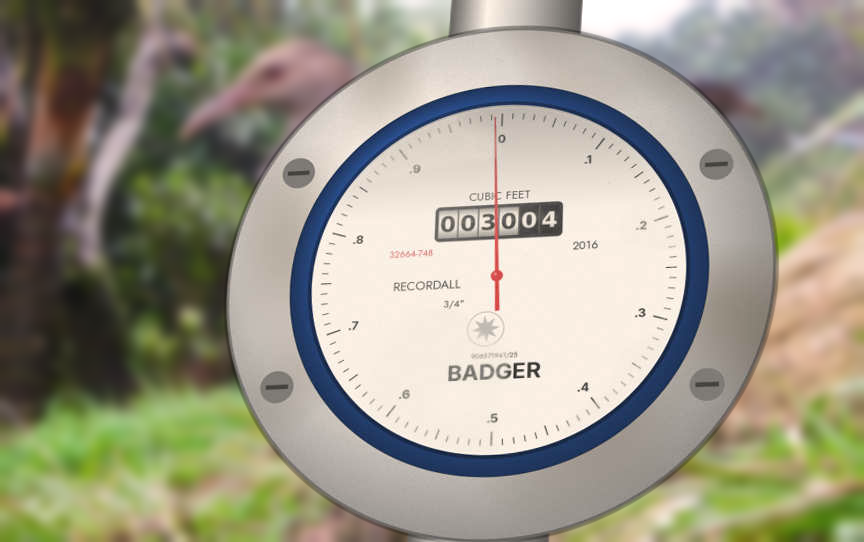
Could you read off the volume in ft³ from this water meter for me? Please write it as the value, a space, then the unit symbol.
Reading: 3003.99 ft³
